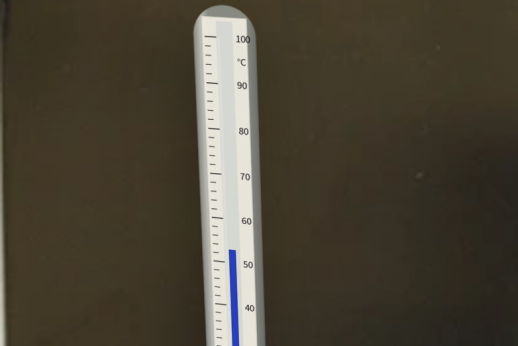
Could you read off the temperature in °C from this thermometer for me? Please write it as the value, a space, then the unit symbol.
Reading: 53 °C
